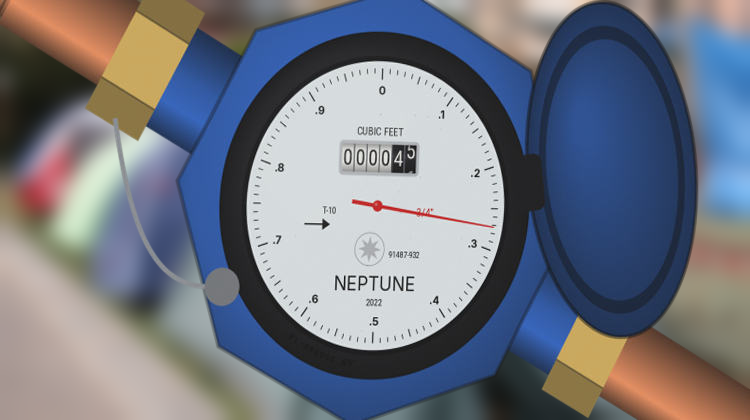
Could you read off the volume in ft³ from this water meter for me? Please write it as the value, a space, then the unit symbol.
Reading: 45.27 ft³
